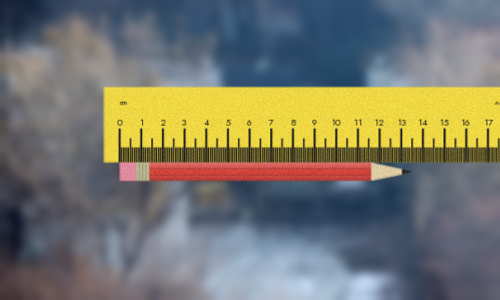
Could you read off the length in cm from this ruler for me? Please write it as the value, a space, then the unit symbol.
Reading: 13.5 cm
